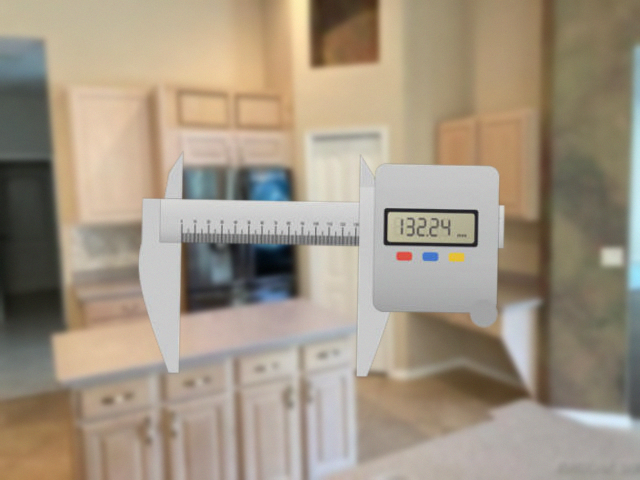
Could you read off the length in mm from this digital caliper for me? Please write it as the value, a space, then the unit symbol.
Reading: 132.24 mm
